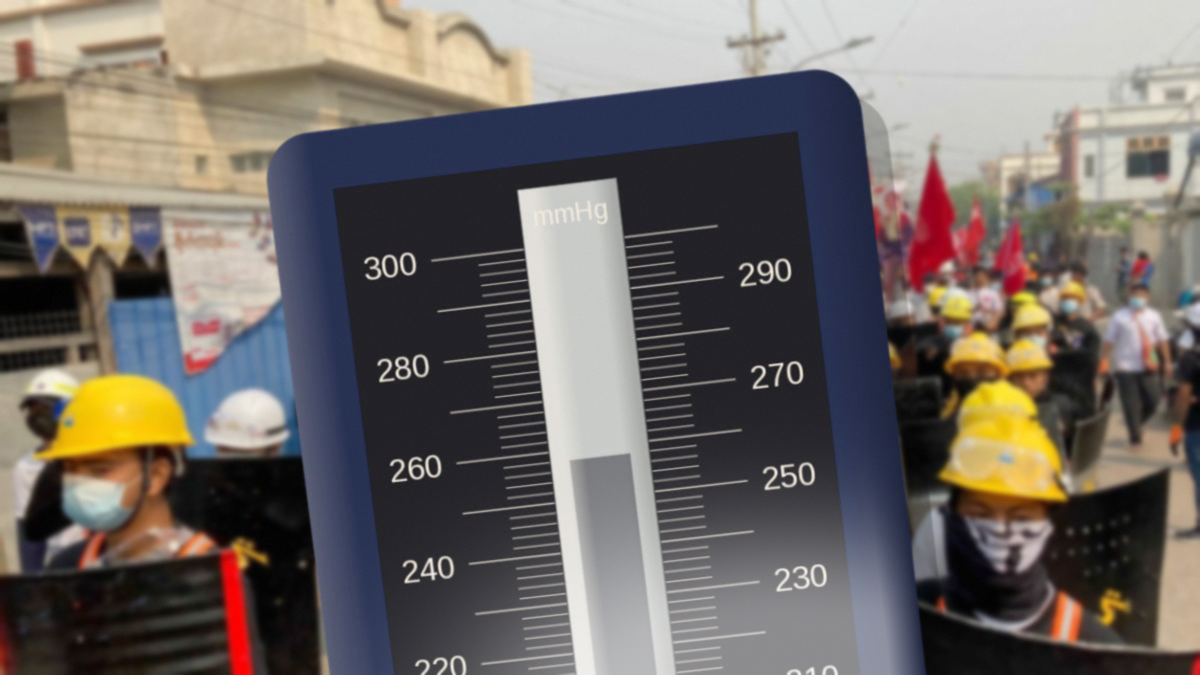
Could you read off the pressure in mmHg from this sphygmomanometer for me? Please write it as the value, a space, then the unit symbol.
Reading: 258 mmHg
